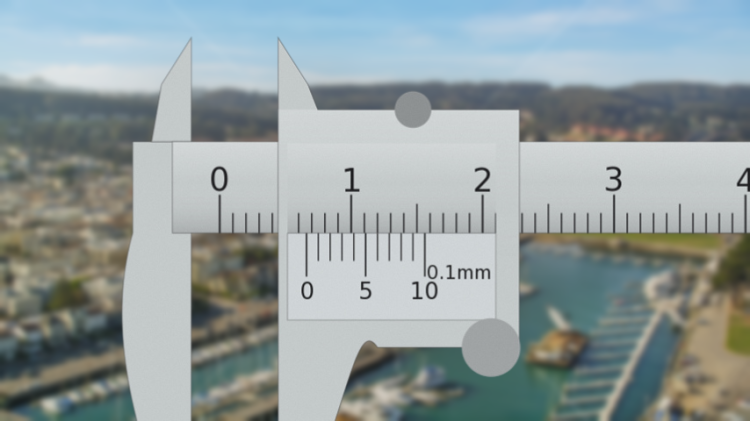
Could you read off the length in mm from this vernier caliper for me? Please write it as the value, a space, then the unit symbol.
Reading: 6.6 mm
